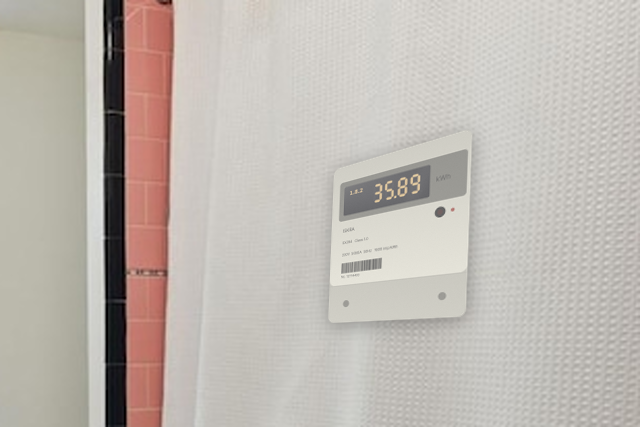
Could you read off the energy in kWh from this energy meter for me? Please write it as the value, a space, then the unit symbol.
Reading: 35.89 kWh
